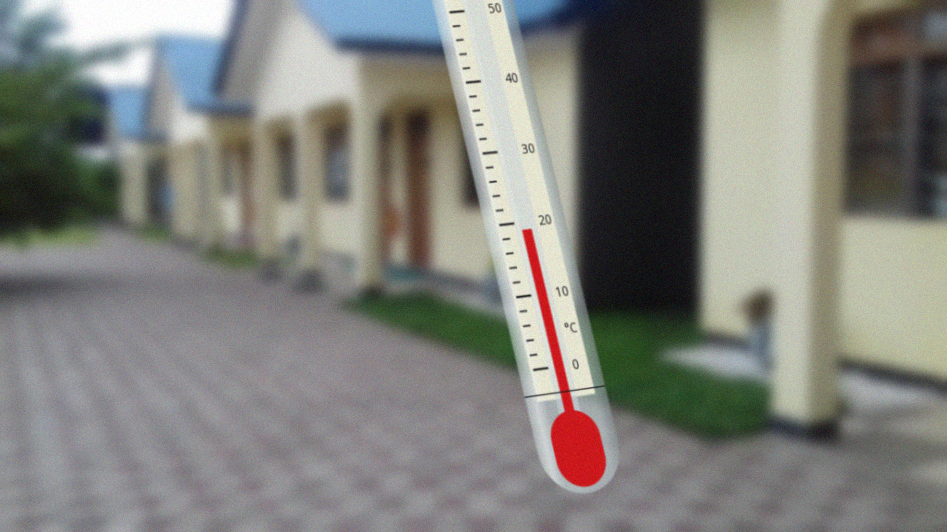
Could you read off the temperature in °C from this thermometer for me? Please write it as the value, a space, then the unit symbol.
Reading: 19 °C
